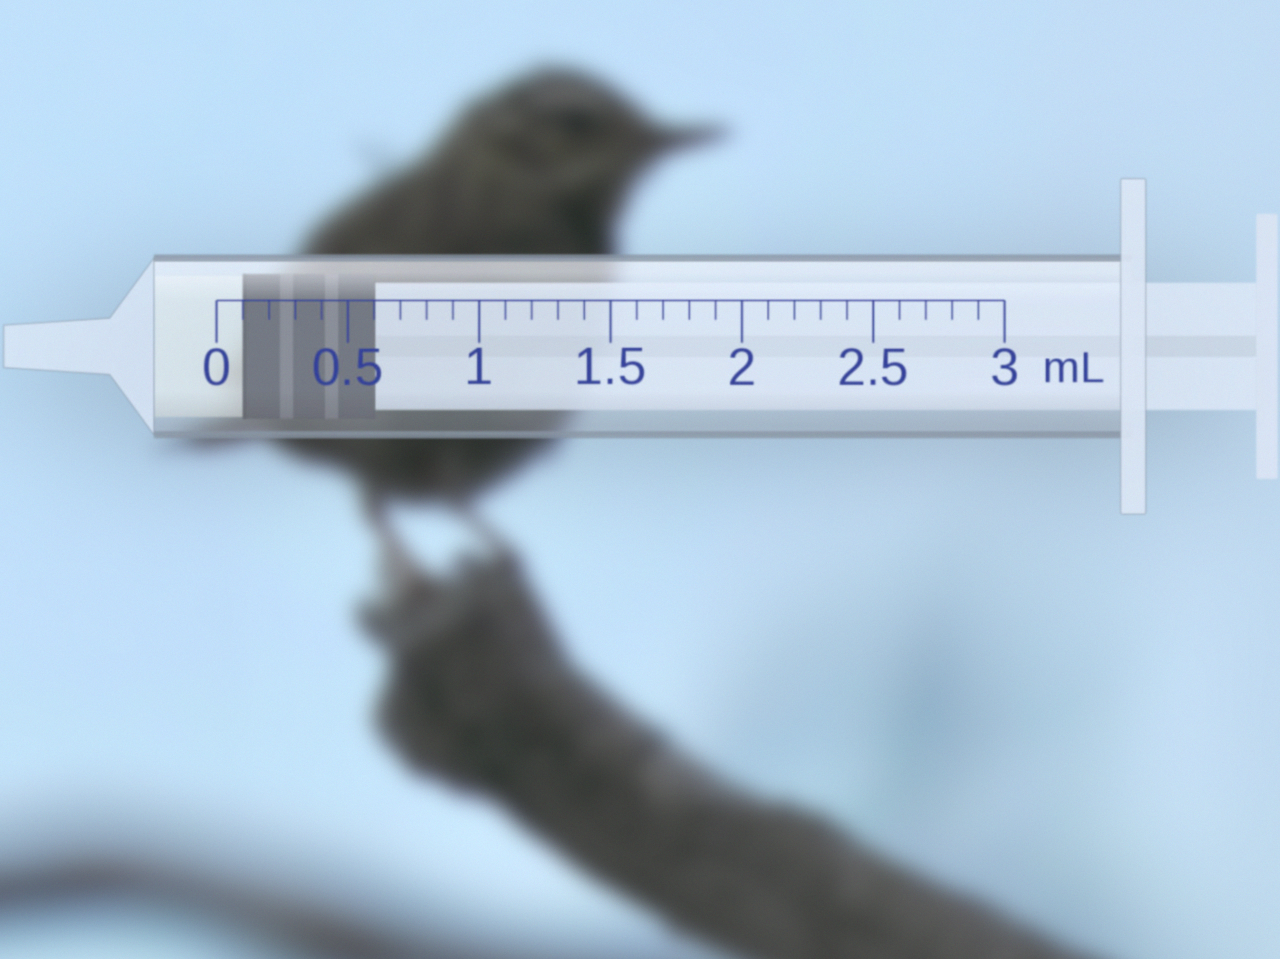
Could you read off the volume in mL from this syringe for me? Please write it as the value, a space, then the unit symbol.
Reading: 0.1 mL
